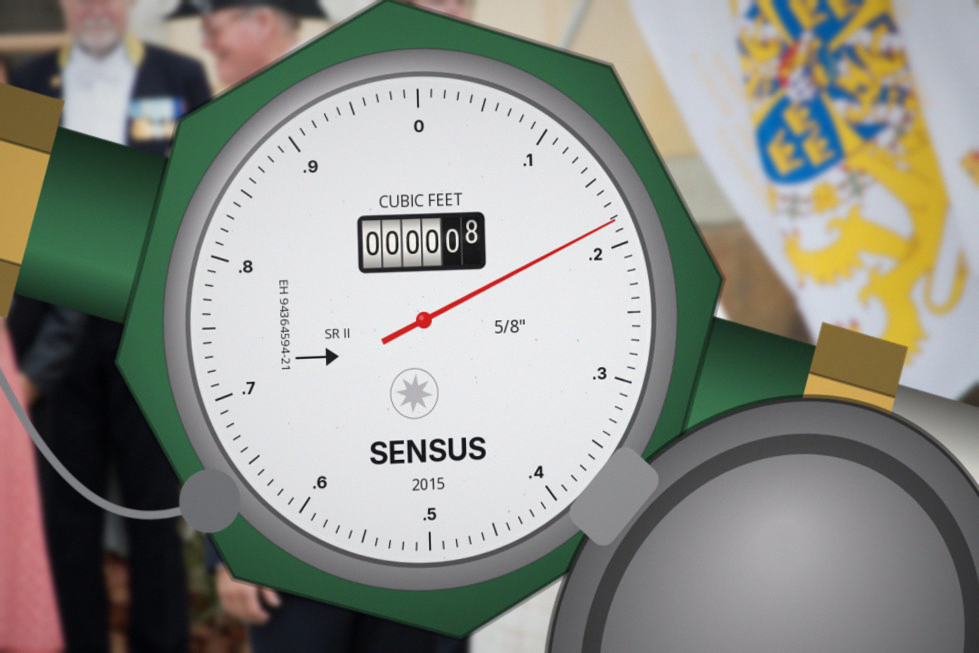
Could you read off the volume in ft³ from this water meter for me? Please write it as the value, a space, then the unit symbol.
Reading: 8.18 ft³
